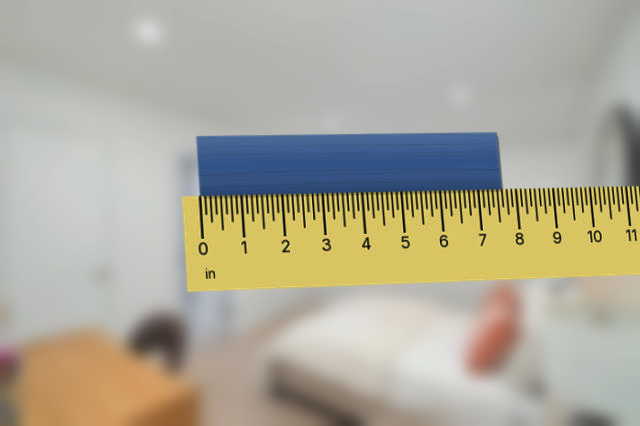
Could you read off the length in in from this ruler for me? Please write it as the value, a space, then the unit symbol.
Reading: 7.625 in
